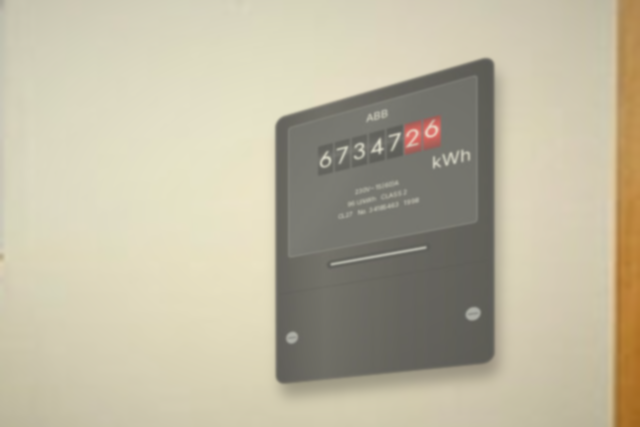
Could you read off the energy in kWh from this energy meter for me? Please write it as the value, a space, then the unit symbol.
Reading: 67347.26 kWh
